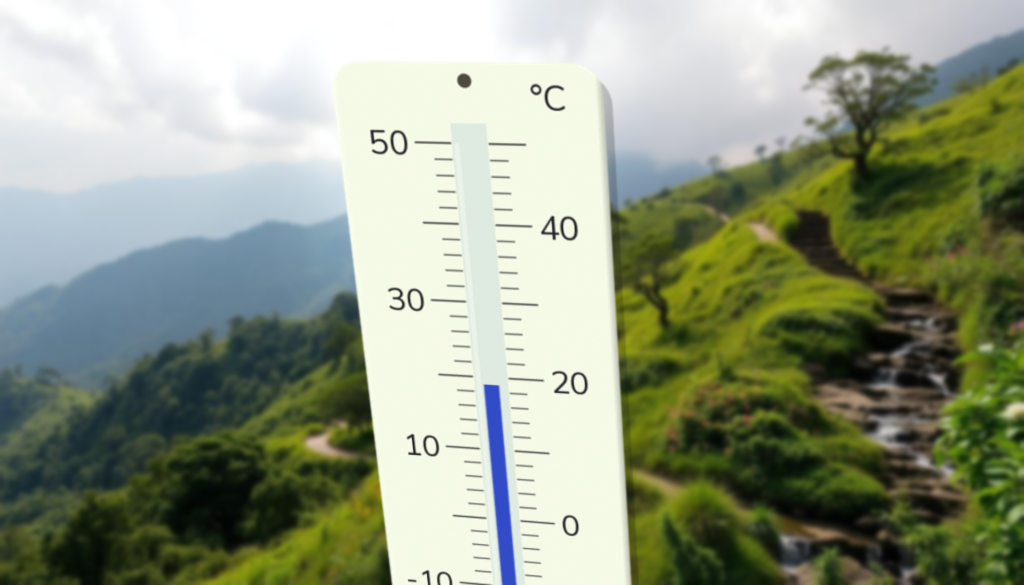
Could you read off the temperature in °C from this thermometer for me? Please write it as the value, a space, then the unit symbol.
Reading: 19 °C
